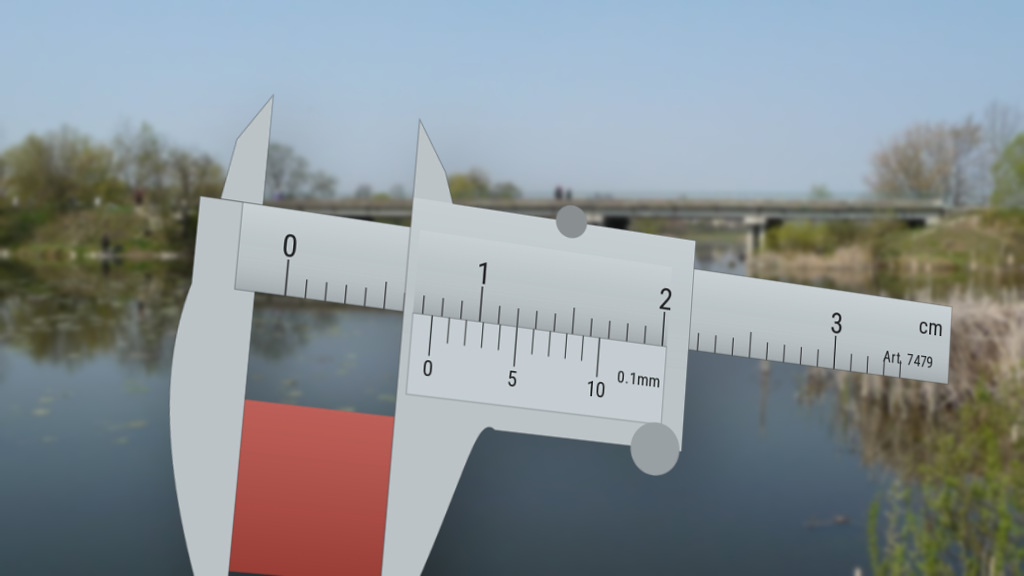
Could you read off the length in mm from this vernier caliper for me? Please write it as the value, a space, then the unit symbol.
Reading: 7.5 mm
